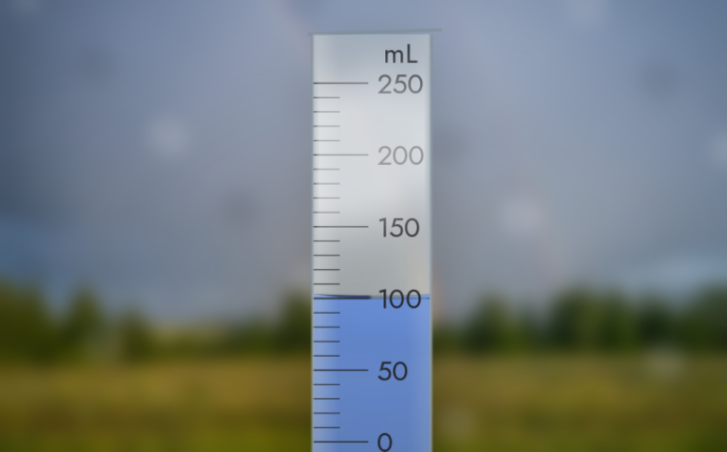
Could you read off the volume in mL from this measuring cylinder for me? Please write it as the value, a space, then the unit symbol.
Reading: 100 mL
